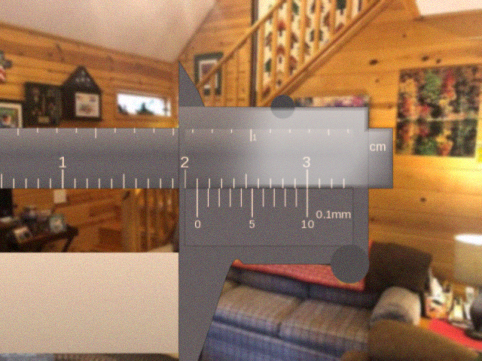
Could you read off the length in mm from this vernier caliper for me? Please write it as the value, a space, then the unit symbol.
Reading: 21.0 mm
